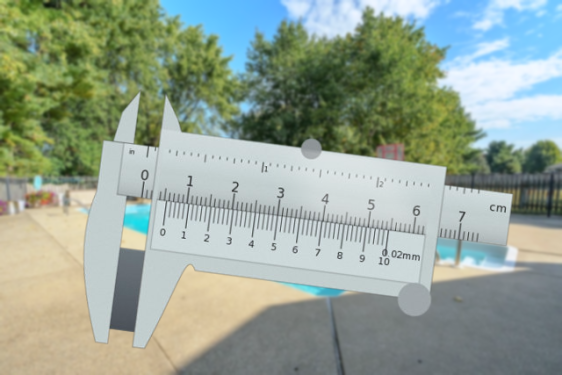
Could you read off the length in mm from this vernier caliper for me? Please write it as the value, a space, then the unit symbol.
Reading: 5.5 mm
